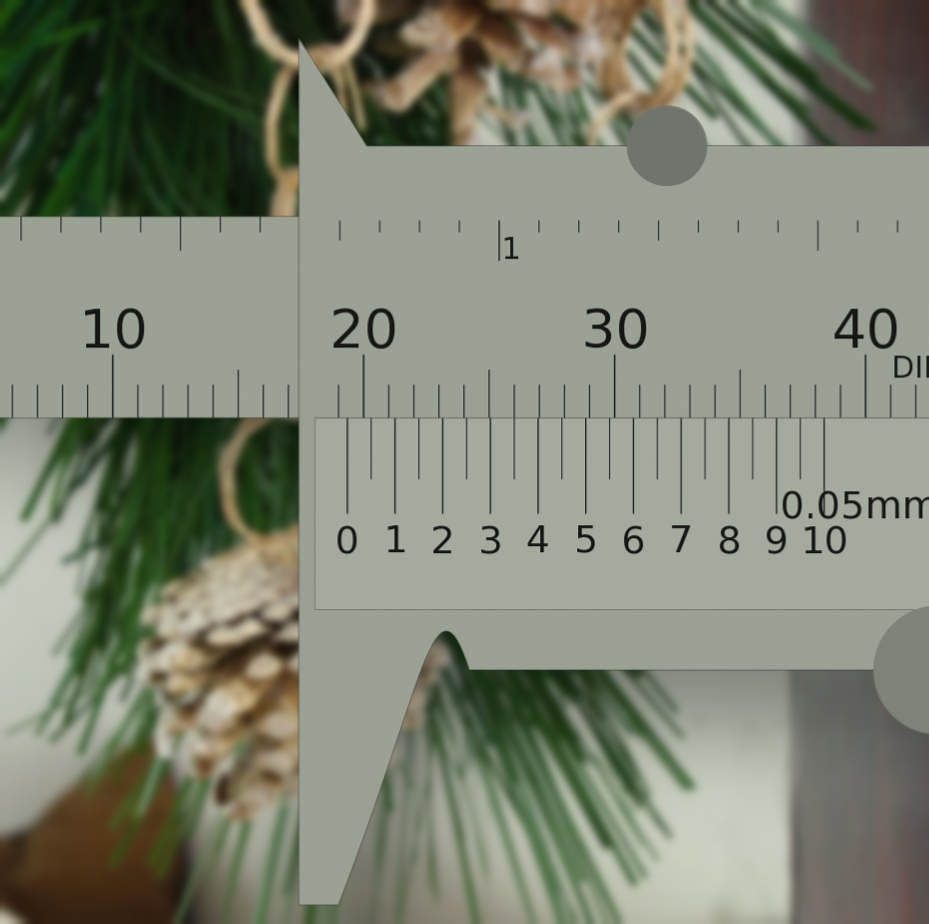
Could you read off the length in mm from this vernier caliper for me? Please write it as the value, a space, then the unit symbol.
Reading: 19.35 mm
